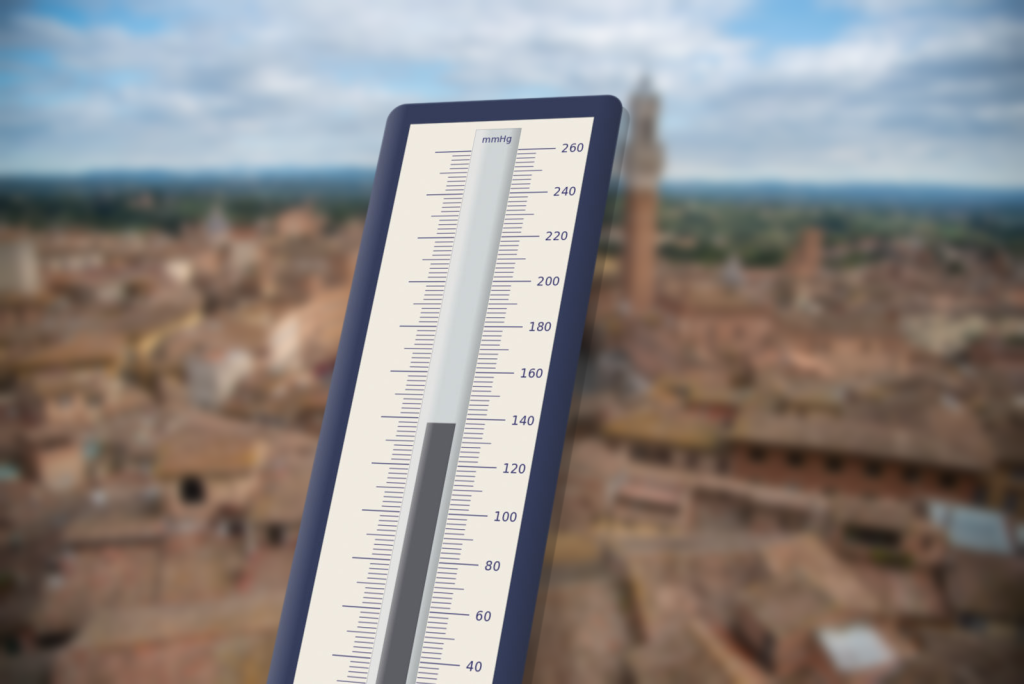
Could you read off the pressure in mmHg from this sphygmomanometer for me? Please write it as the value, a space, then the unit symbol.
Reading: 138 mmHg
